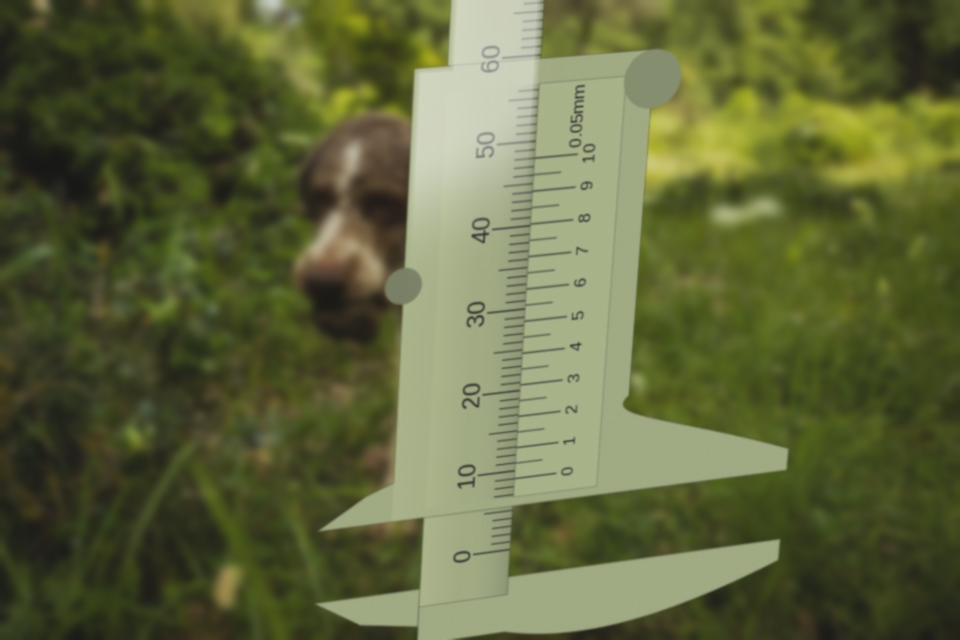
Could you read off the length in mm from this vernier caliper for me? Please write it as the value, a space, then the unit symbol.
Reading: 9.0 mm
